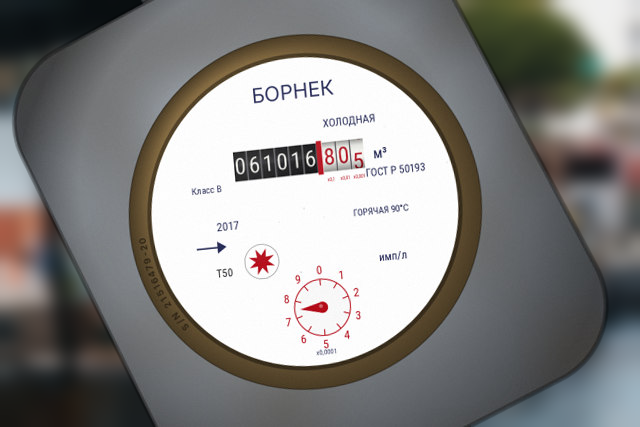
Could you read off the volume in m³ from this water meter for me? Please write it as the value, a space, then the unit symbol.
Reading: 61016.8047 m³
